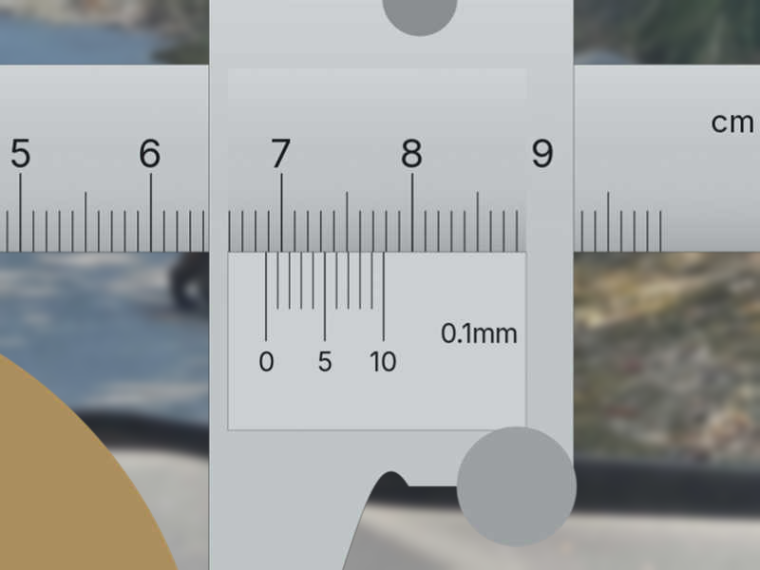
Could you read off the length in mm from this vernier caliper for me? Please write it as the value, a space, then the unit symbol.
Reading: 68.8 mm
